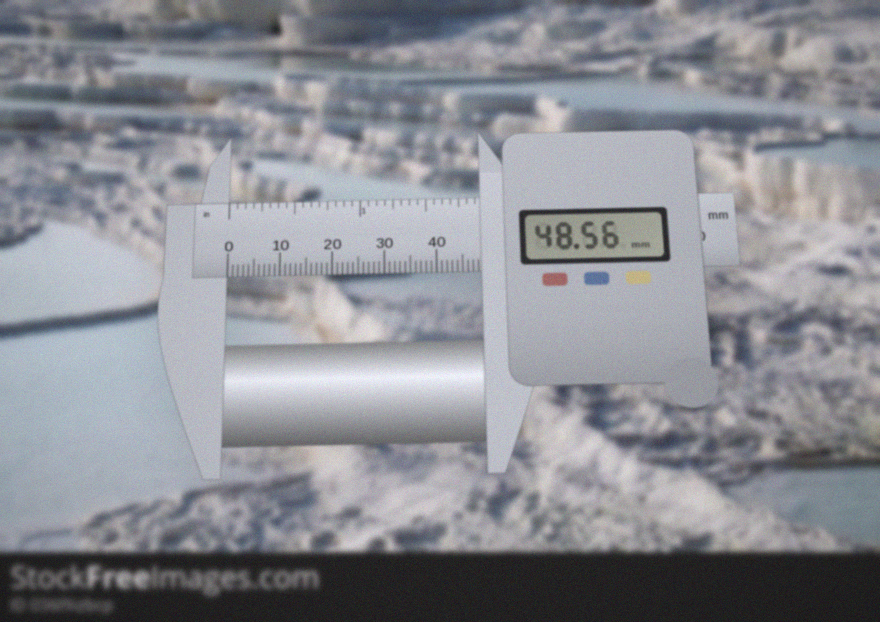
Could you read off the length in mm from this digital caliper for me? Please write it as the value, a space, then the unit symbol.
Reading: 48.56 mm
